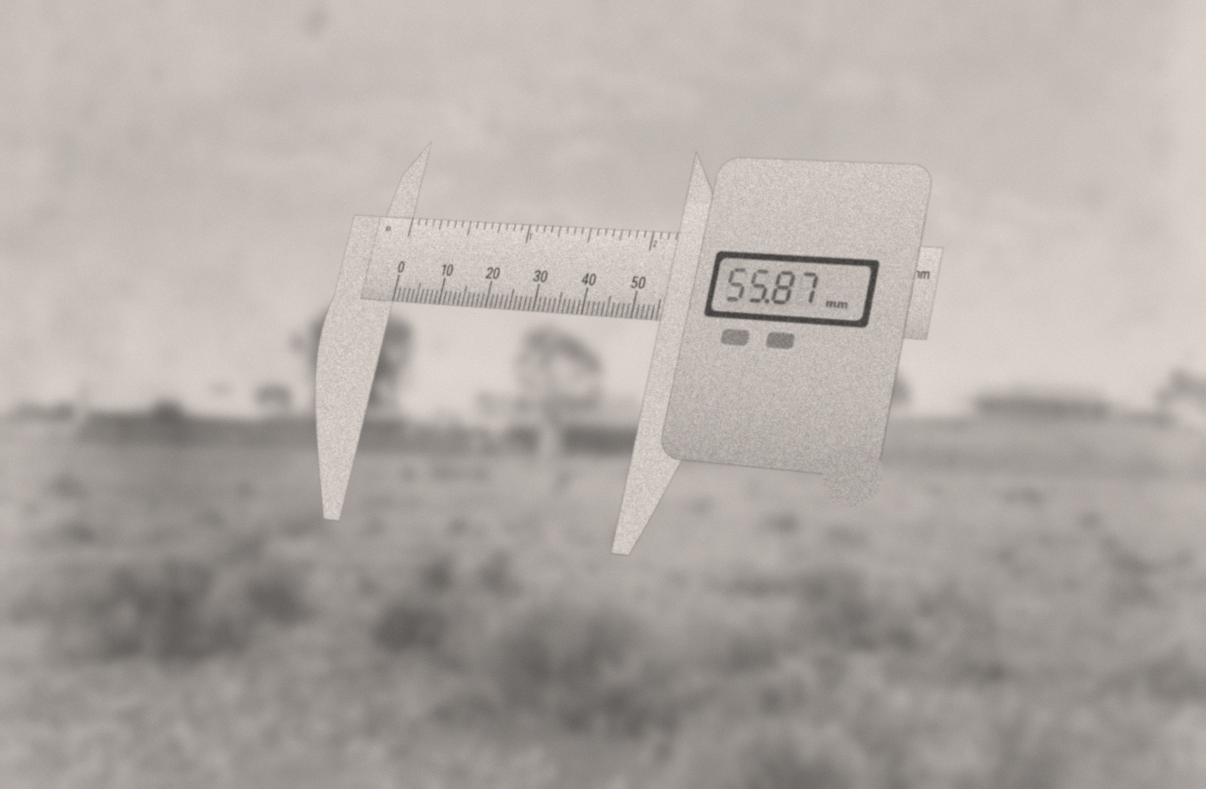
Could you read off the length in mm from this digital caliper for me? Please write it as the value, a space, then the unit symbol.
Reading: 55.87 mm
